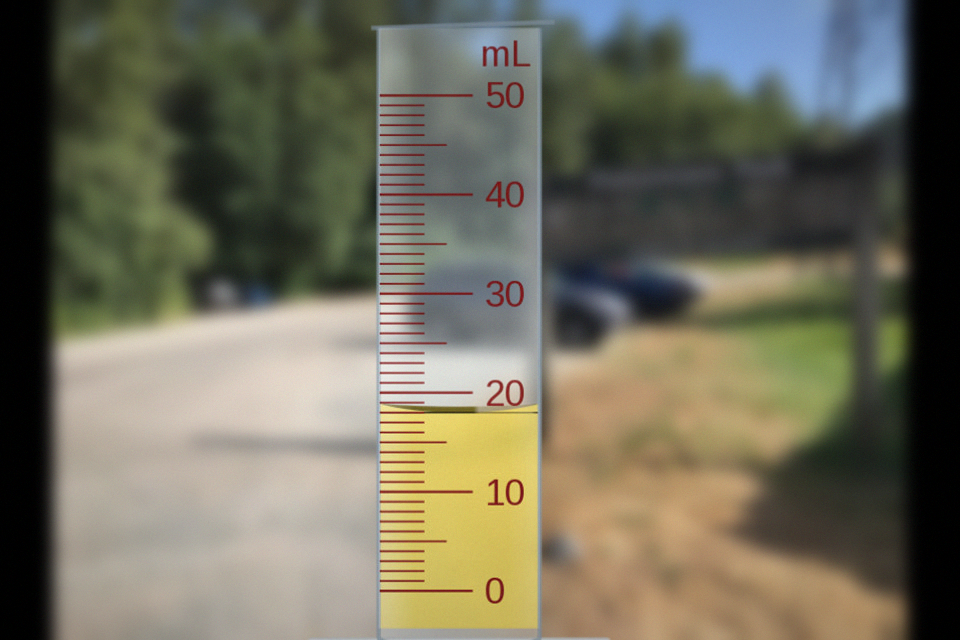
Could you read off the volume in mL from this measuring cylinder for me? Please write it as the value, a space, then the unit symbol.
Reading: 18 mL
